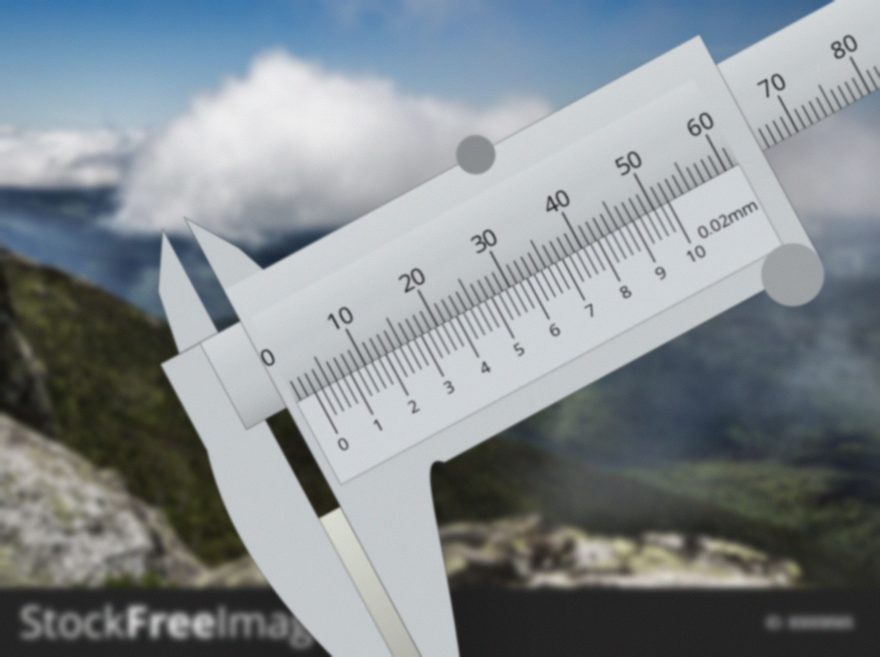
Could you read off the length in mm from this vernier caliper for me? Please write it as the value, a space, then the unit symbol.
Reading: 3.0 mm
